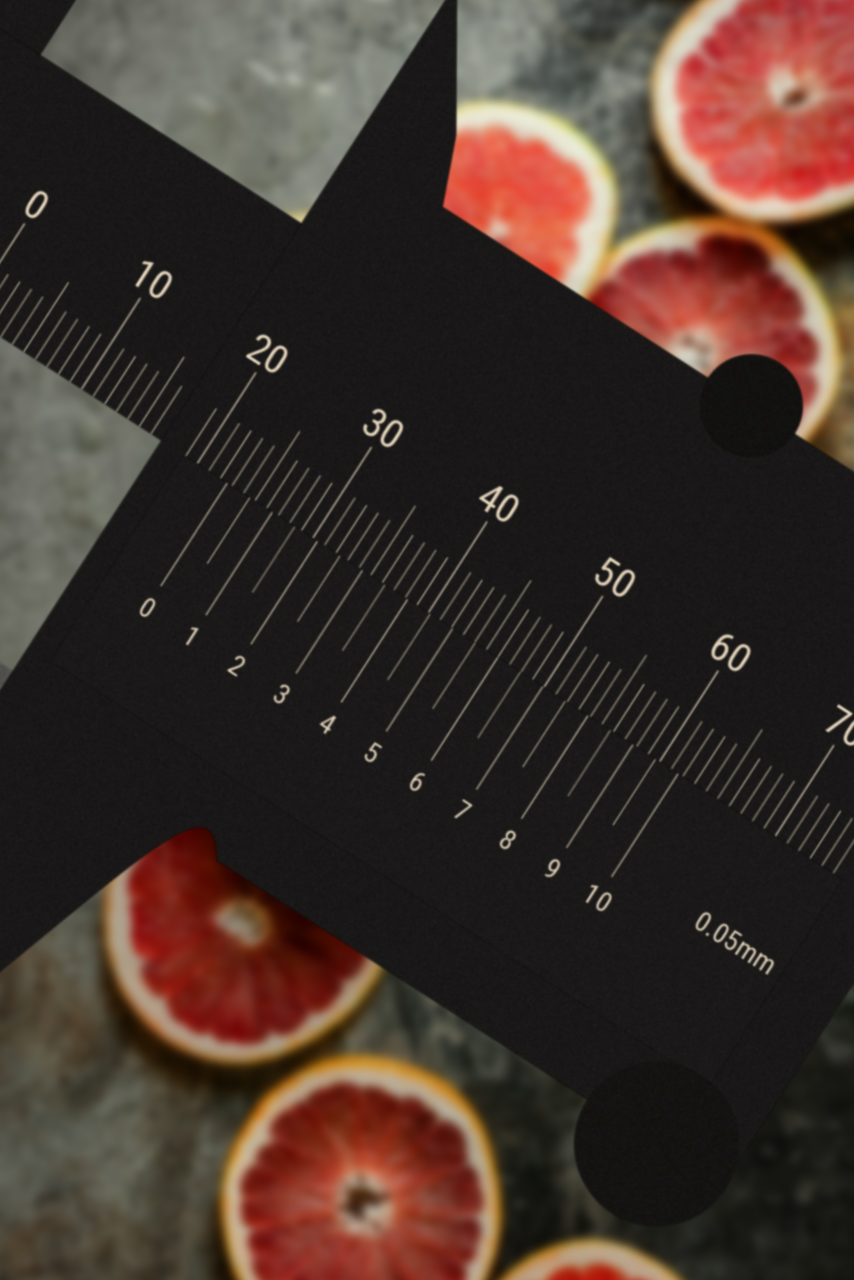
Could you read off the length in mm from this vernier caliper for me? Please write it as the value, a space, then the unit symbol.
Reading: 22.6 mm
